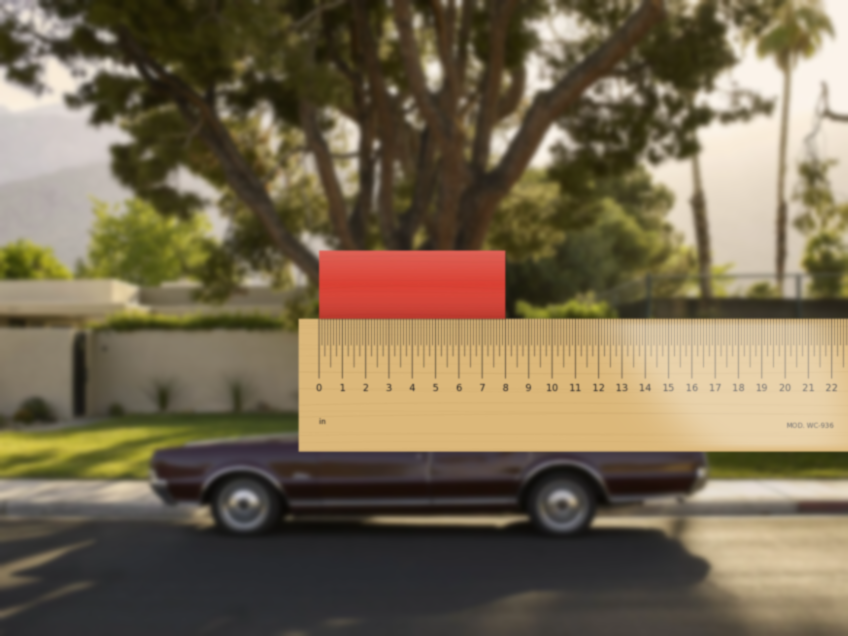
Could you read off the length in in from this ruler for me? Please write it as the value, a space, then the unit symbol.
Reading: 8 in
